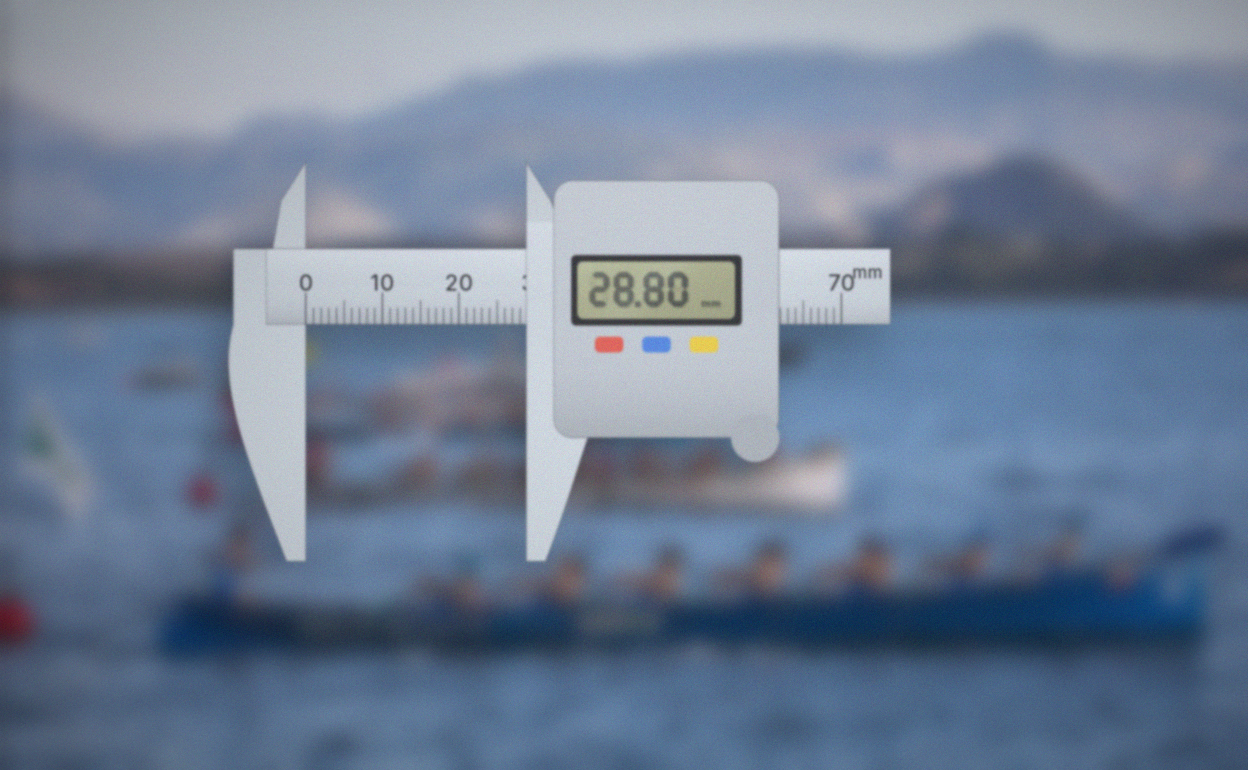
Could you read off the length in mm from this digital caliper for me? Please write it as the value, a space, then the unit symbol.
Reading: 28.80 mm
